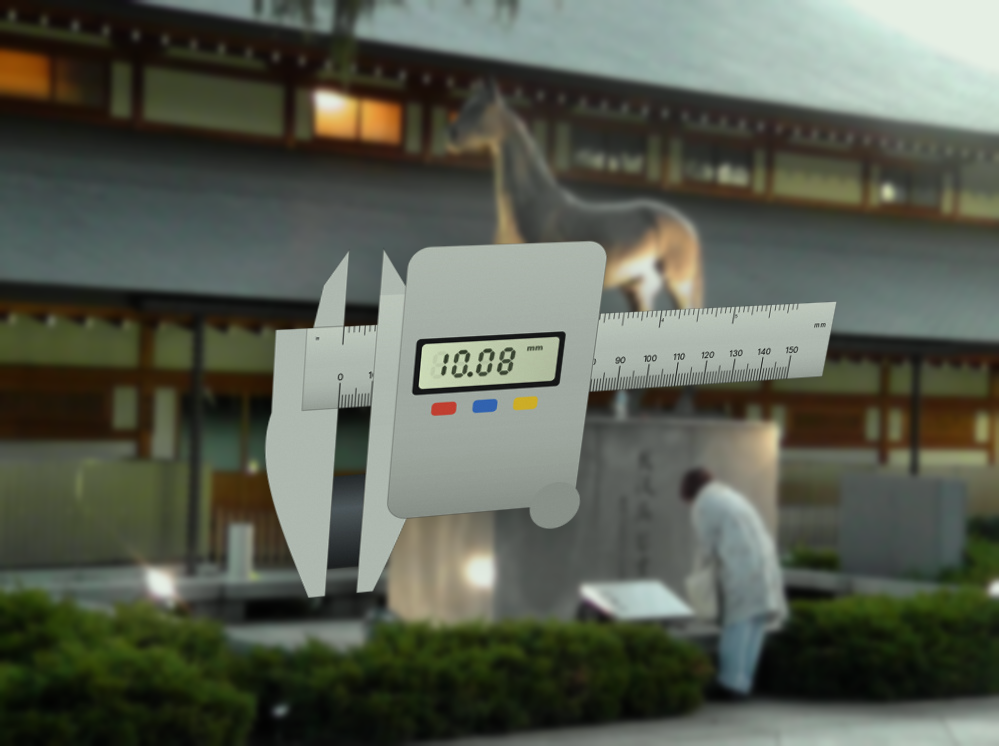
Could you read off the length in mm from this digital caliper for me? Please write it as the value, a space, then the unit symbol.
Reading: 10.08 mm
